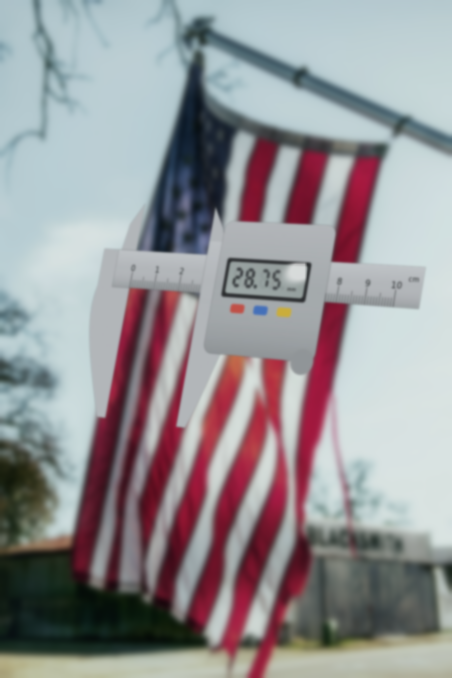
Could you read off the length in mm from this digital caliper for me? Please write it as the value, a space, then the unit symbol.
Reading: 28.75 mm
